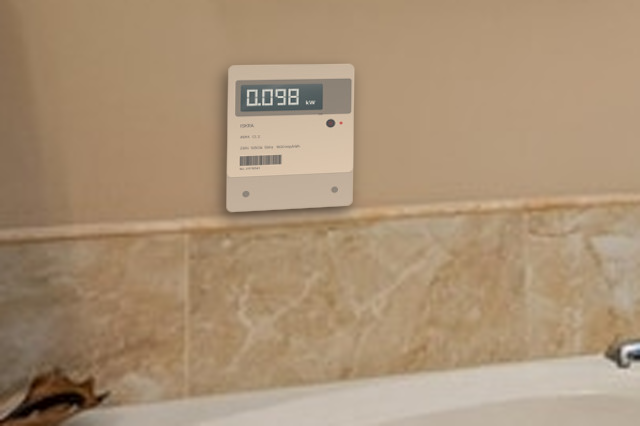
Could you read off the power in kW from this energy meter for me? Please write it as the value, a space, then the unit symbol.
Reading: 0.098 kW
